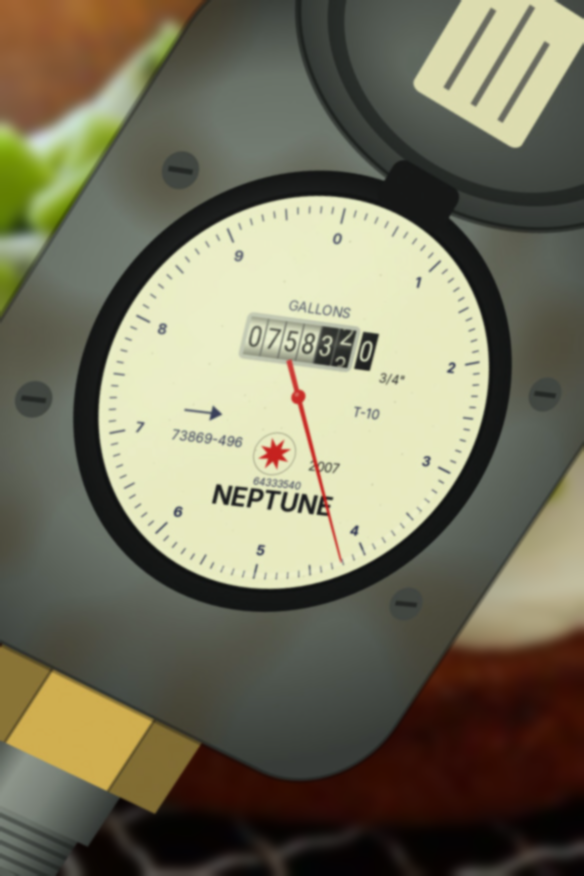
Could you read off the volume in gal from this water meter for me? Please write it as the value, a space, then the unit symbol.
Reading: 758324.2 gal
